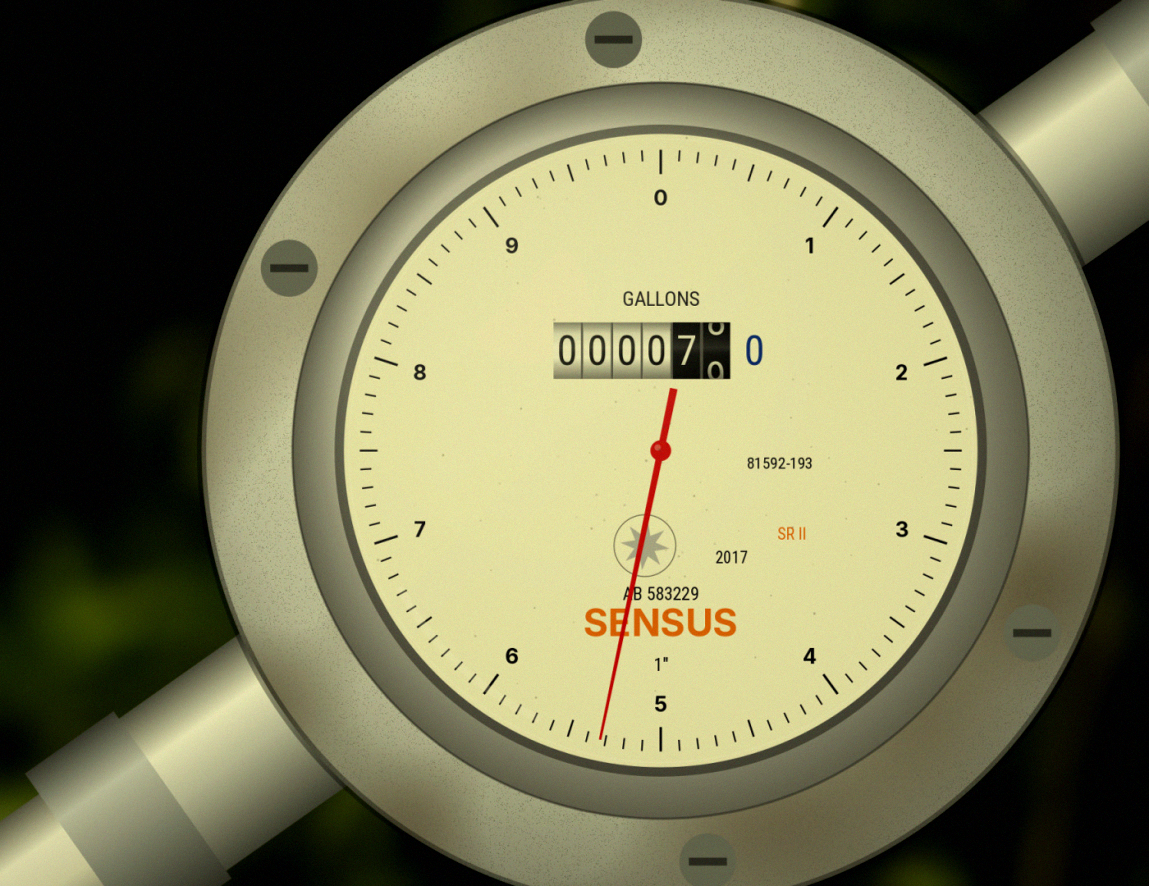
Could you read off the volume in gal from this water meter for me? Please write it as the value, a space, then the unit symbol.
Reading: 785.3 gal
